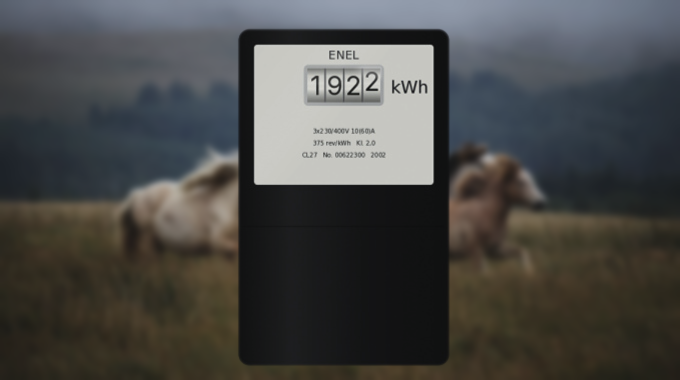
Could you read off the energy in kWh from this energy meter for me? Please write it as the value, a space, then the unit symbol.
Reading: 1922 kWh
